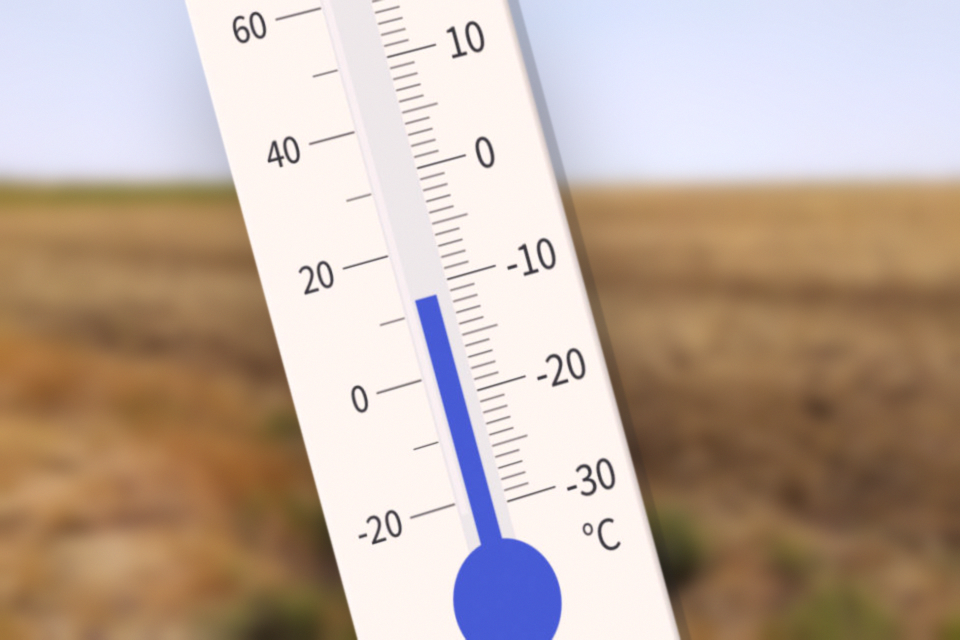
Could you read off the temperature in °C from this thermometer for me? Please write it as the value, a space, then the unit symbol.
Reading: -11 °C
